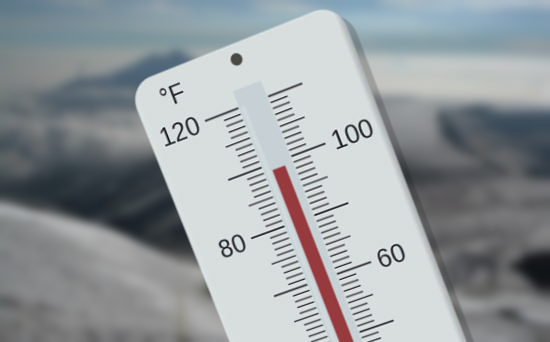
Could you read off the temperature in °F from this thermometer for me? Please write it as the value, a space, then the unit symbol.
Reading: 98 °F
